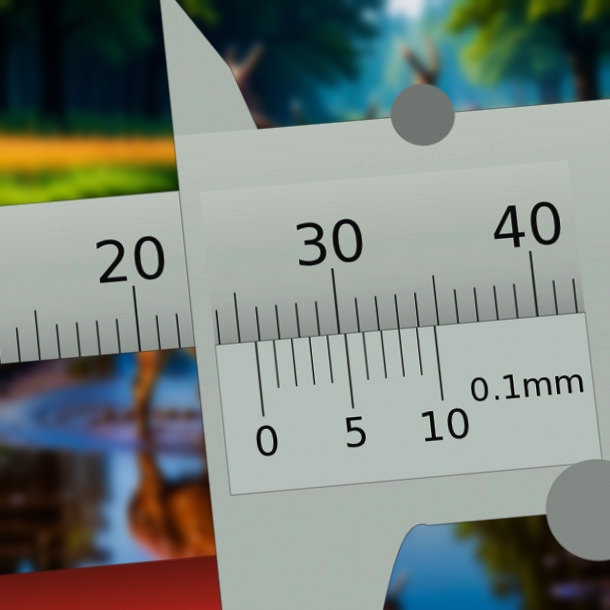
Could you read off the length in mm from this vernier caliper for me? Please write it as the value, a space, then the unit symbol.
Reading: 25.8 mm
